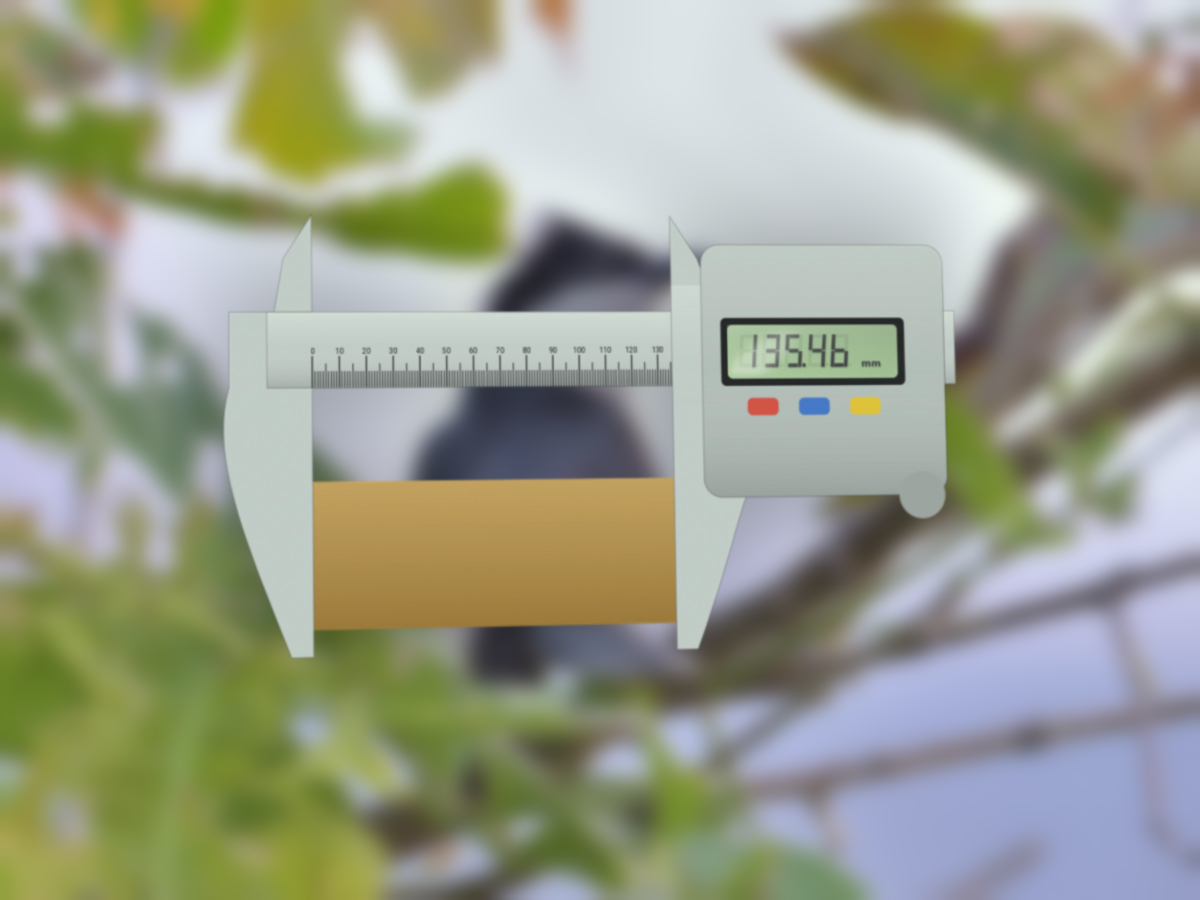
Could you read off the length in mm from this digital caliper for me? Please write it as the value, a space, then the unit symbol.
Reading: 135.46 mm
